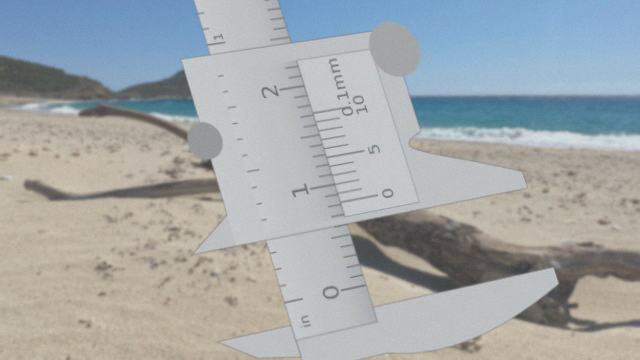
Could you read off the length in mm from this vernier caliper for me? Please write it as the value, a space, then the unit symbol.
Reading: 8.2 mm
